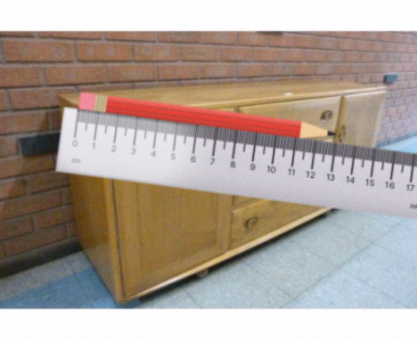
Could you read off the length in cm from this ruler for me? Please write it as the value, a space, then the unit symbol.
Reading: 13 cm
